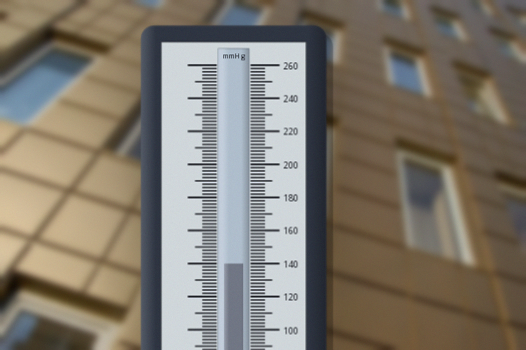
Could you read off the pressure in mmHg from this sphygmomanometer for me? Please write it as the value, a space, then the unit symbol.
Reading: 140 mmHg
